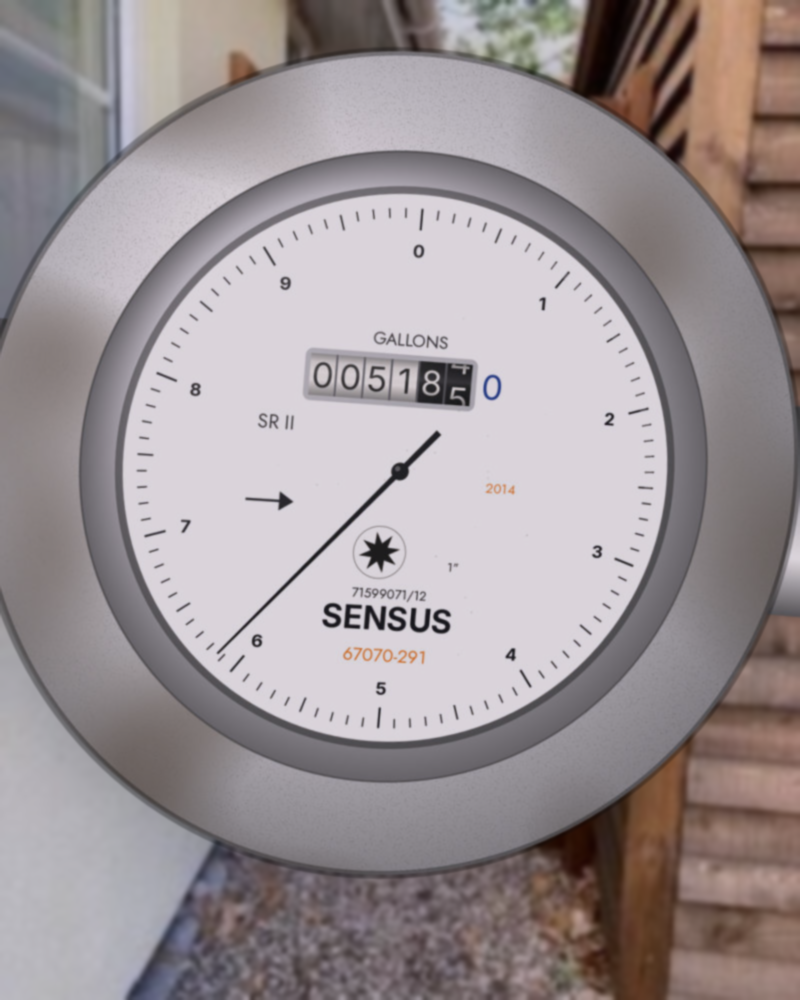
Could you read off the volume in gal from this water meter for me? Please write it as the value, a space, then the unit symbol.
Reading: 51846.1 gal
